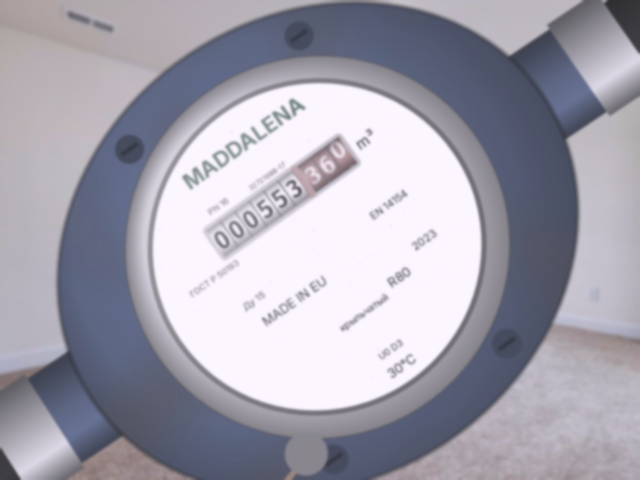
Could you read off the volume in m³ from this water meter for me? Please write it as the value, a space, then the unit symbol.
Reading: 553.360 m³
